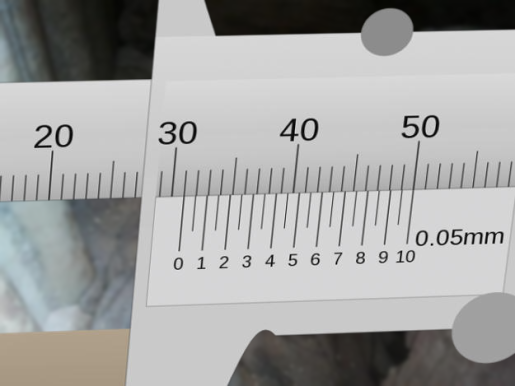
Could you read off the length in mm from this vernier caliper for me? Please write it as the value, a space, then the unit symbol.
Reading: 31.0 mm
